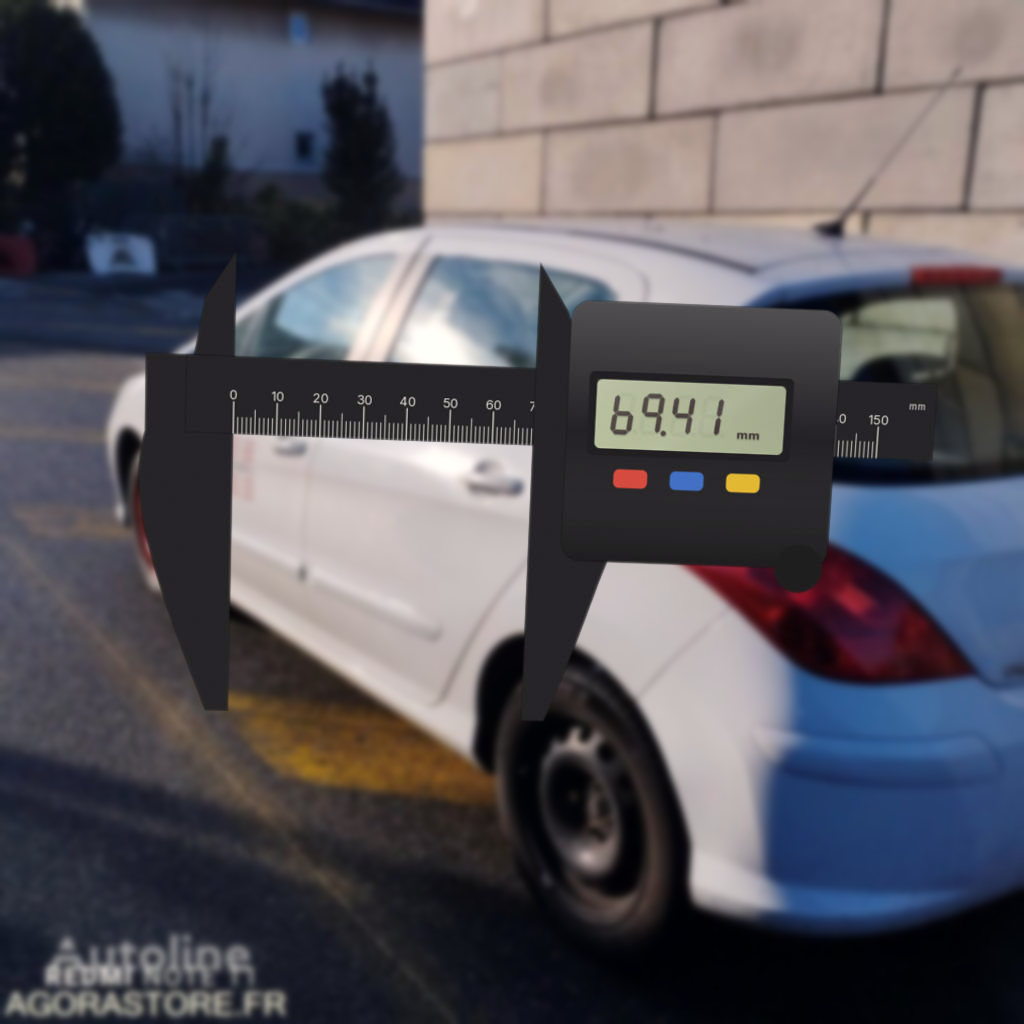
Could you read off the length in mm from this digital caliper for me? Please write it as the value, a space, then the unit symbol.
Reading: 69.41 mm
